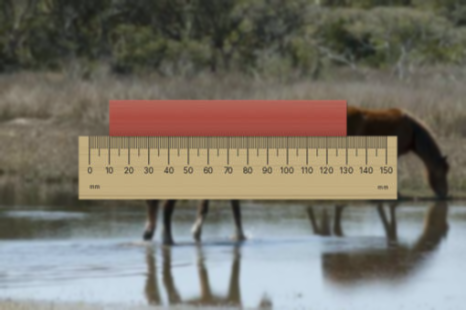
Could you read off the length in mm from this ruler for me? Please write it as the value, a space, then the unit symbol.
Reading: 120 mm
